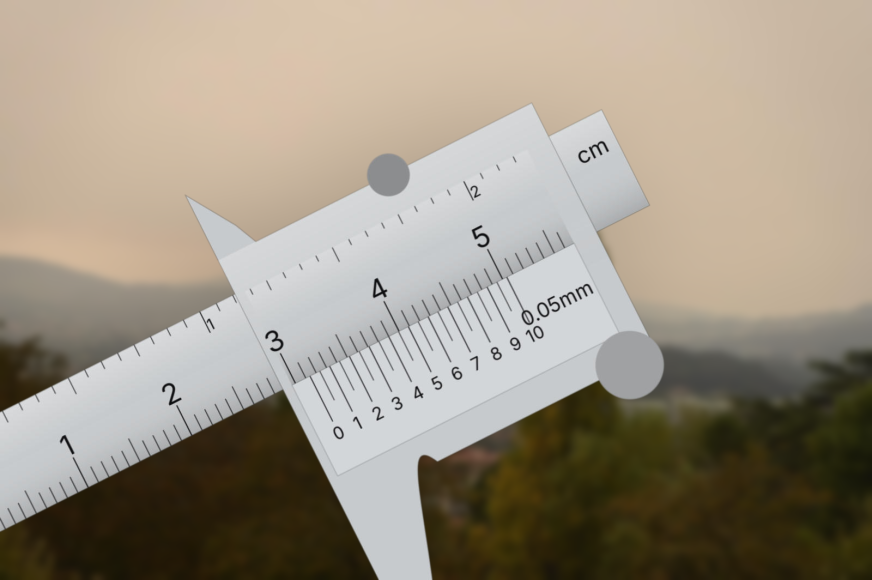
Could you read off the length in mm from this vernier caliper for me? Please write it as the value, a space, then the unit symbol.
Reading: 31.4 mm
